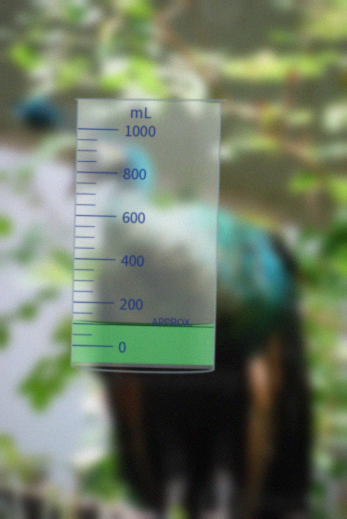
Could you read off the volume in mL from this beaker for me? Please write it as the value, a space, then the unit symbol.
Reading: 100 mL
